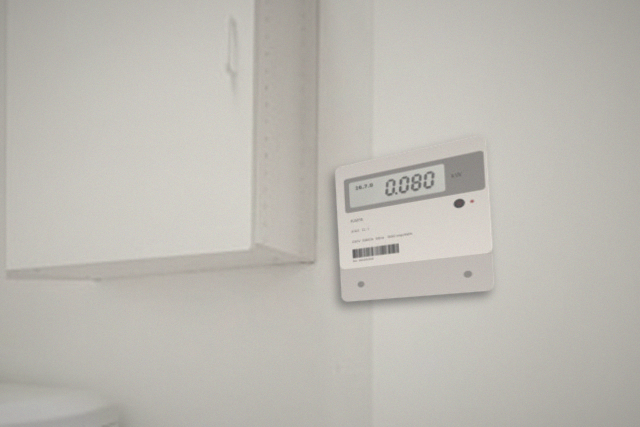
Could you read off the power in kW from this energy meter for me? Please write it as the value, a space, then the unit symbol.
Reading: 0.080 kW
